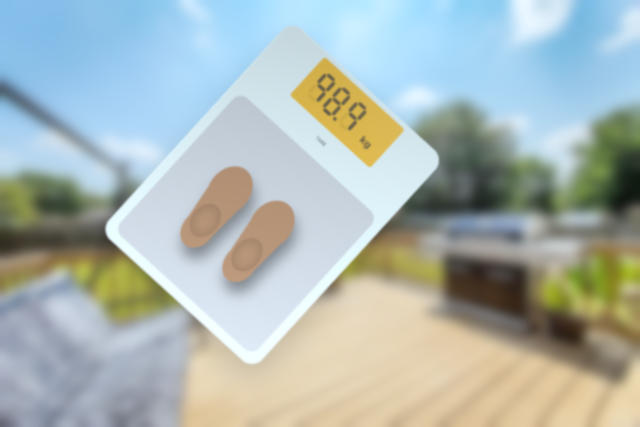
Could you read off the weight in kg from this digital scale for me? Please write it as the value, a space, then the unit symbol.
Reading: 98.9 kg
